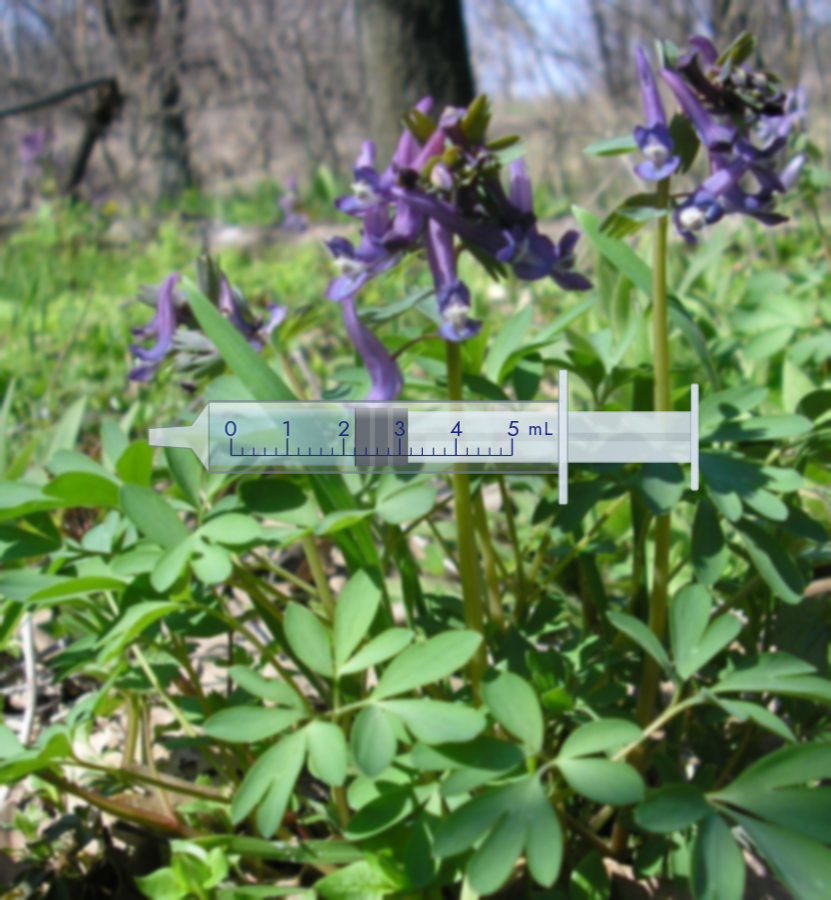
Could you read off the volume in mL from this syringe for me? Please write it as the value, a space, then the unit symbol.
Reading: 2.2 mL
